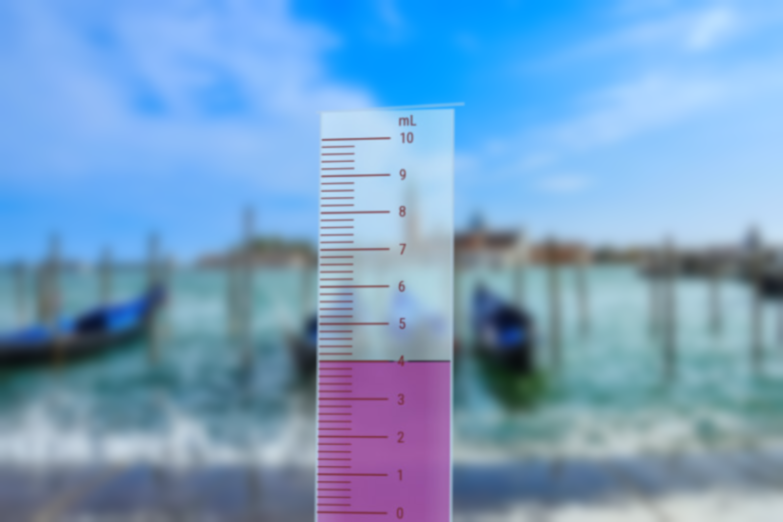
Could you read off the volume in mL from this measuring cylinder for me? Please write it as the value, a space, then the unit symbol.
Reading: 4 mL
